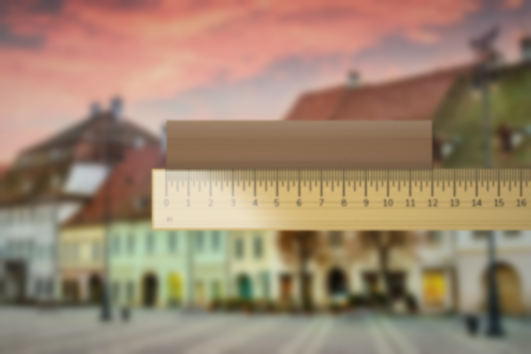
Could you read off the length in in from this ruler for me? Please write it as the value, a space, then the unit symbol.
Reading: 12 in
